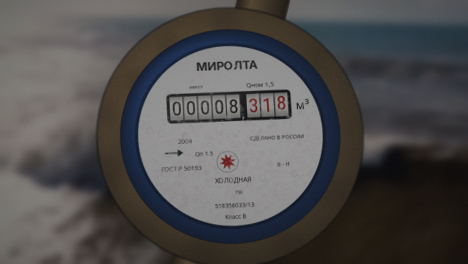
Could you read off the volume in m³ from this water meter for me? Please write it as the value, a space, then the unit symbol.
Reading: 8.318 m³
